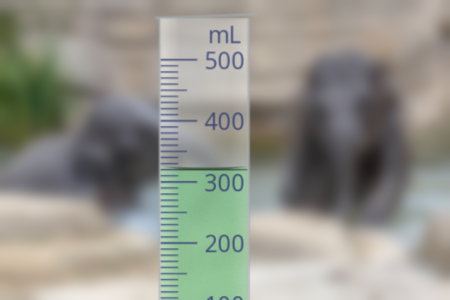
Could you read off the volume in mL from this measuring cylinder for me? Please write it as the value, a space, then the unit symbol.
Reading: 320 mL
